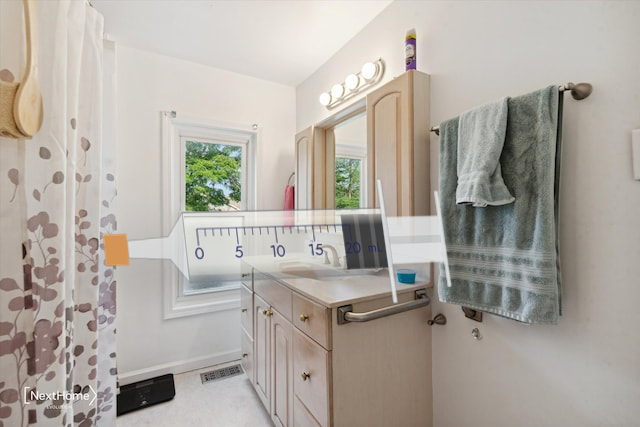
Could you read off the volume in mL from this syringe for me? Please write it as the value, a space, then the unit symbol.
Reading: 19 mL
